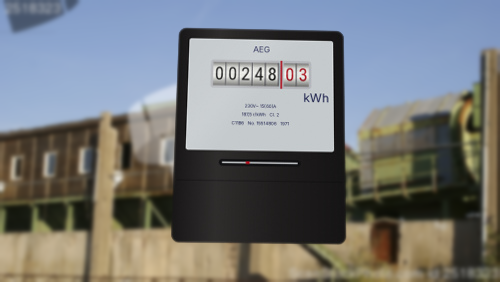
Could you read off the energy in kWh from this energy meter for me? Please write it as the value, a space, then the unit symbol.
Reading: 248.03 kWh
